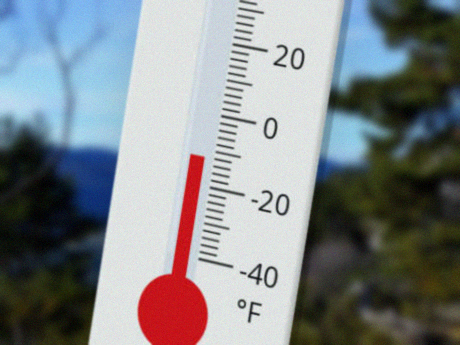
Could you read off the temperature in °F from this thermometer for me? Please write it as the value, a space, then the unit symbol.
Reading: -12 °F
